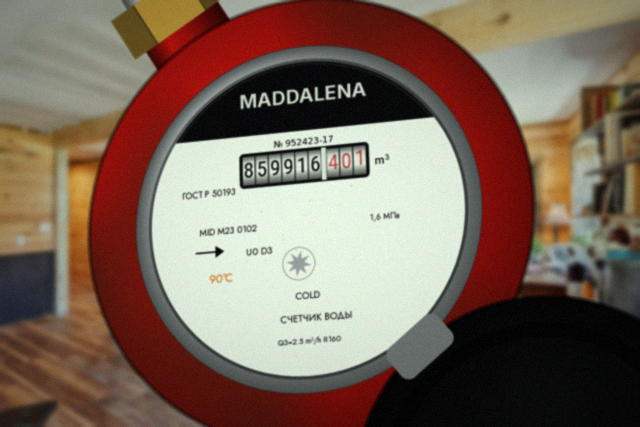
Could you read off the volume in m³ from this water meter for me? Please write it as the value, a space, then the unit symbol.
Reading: 859916.401 m³
